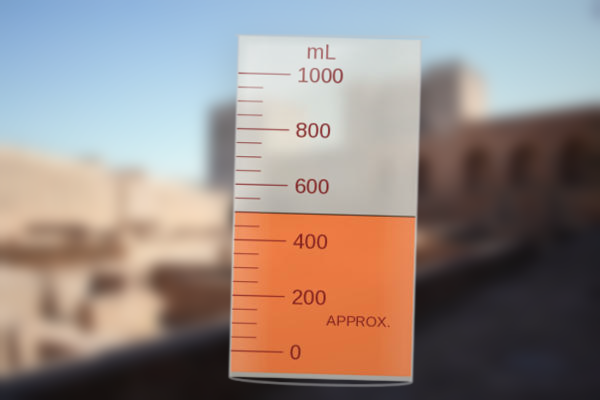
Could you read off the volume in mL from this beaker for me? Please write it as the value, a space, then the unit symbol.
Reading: 500 mL
